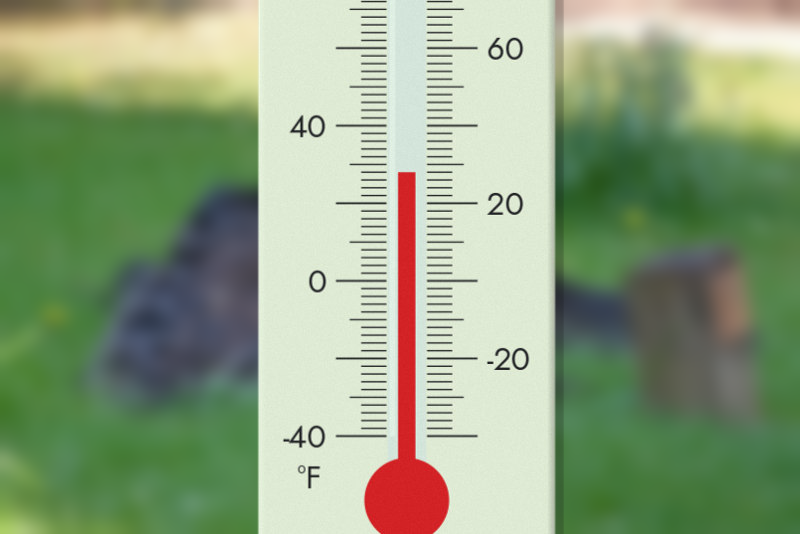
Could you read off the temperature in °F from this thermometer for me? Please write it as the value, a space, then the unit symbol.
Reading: 28 °F
